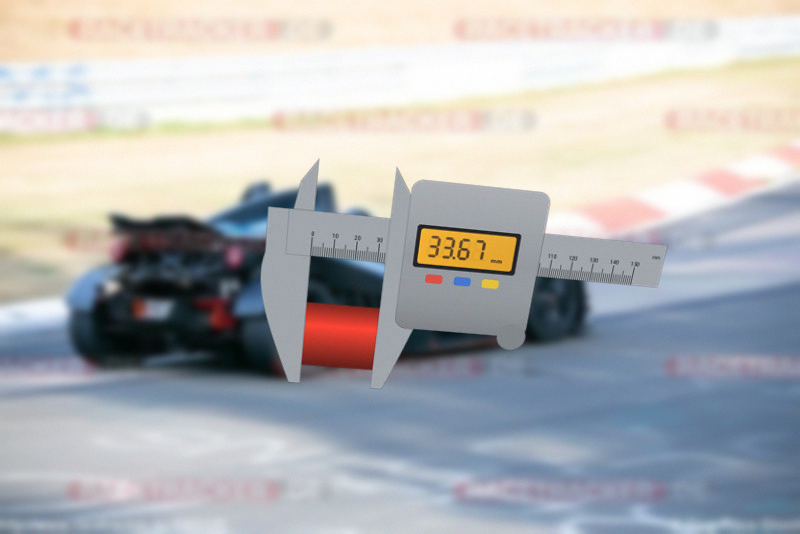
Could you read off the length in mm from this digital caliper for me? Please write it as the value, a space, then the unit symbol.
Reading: 33.67 mm
